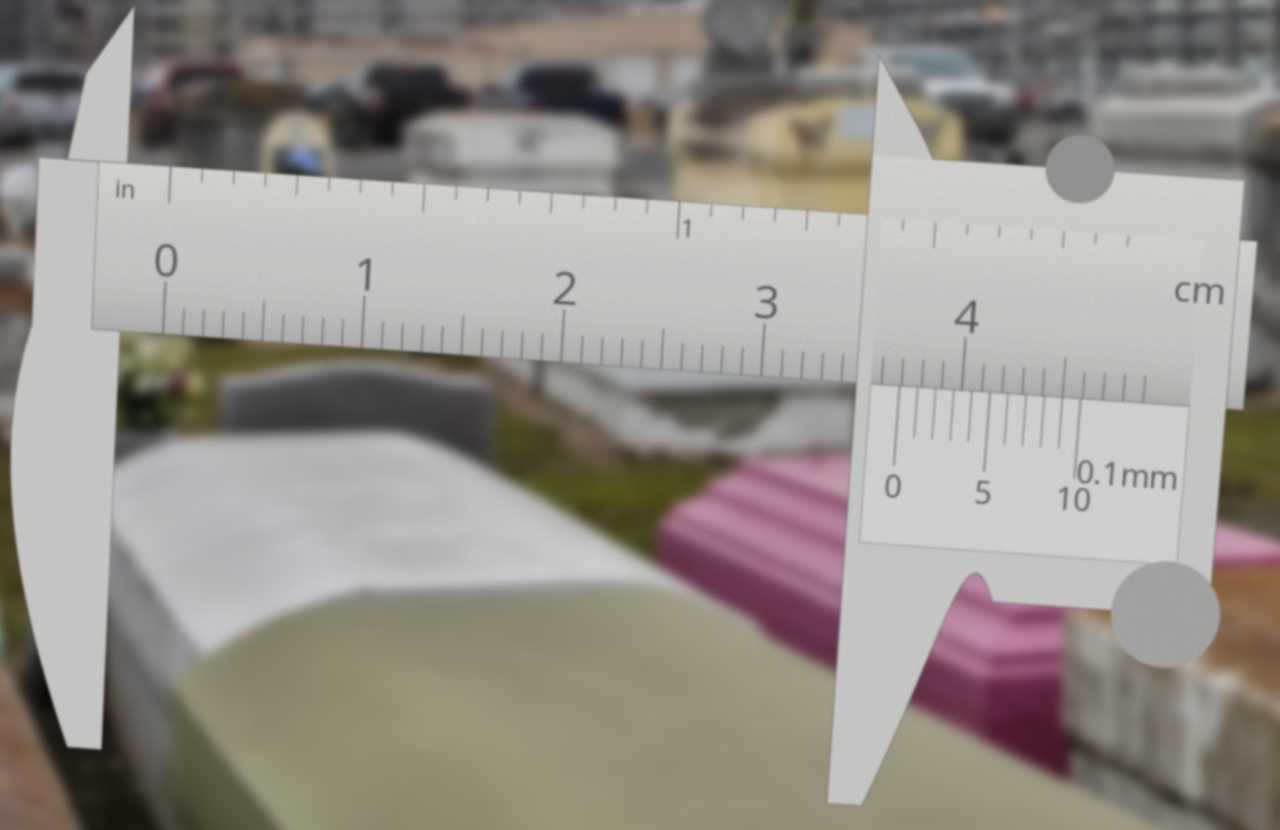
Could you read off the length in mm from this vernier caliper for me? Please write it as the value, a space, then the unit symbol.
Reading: 36.9 mm
